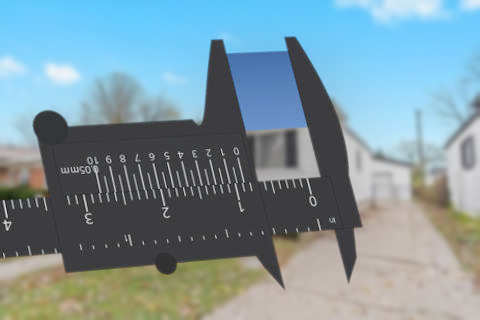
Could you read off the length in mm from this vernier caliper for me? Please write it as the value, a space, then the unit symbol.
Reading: 8.8 mm
